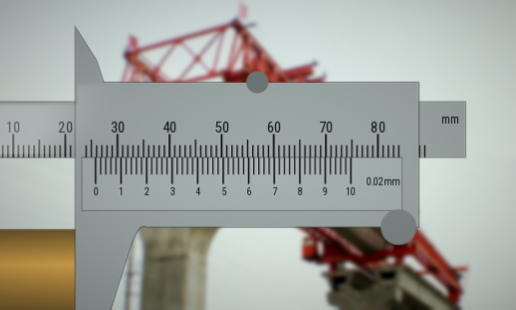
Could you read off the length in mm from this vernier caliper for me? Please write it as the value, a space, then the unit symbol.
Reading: 25.8 mm
